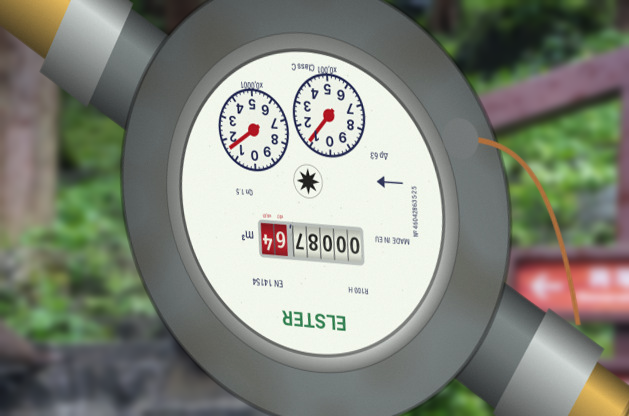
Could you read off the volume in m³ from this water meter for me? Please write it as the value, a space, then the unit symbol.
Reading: 87.6411 m³
